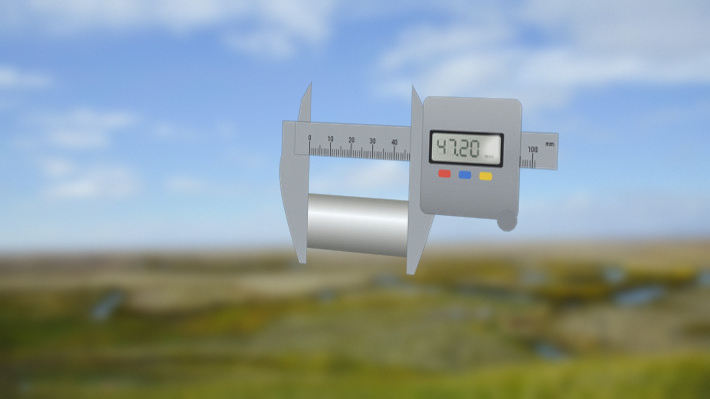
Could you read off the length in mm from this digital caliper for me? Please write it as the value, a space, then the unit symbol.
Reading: 47.20 mm
